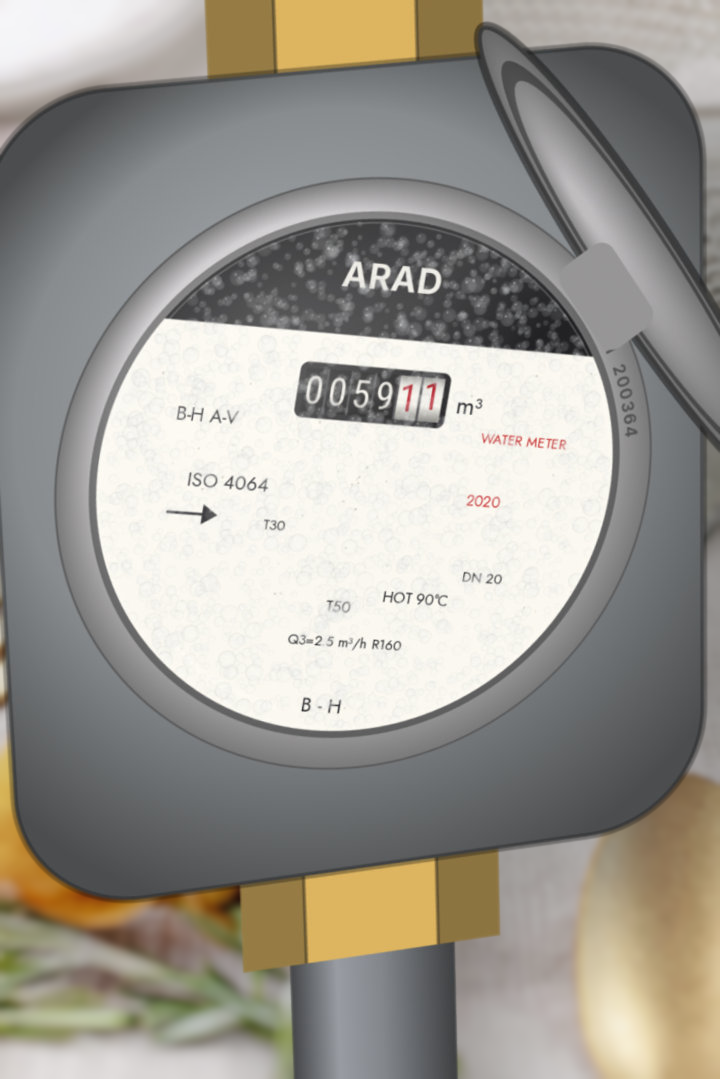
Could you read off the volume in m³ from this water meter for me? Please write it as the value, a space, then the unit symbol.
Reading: 59.11 m³
